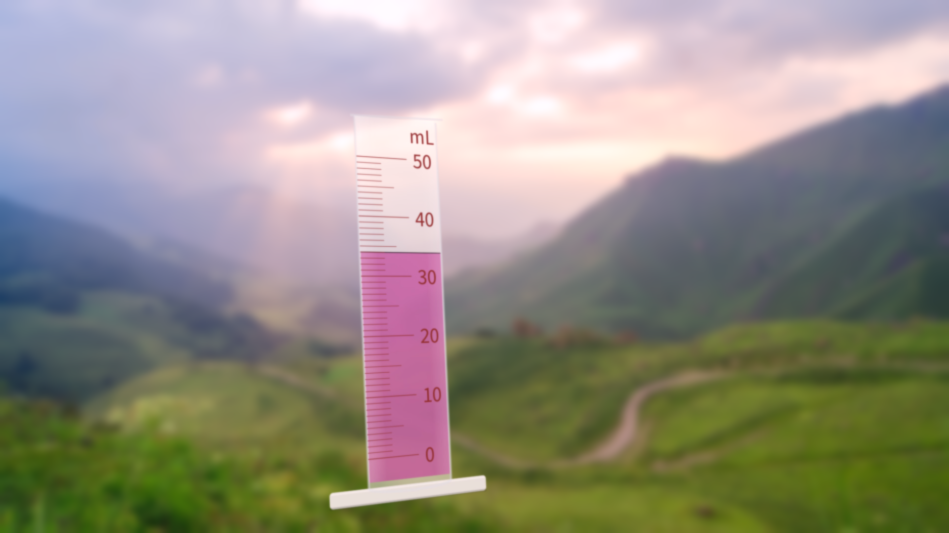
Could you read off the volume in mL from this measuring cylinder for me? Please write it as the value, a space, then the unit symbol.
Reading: 34 mL
